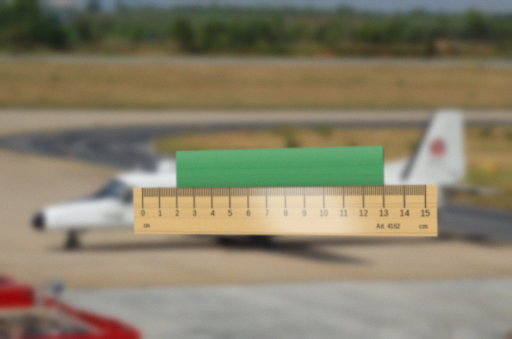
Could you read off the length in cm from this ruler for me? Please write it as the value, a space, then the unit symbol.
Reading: 11 cm
